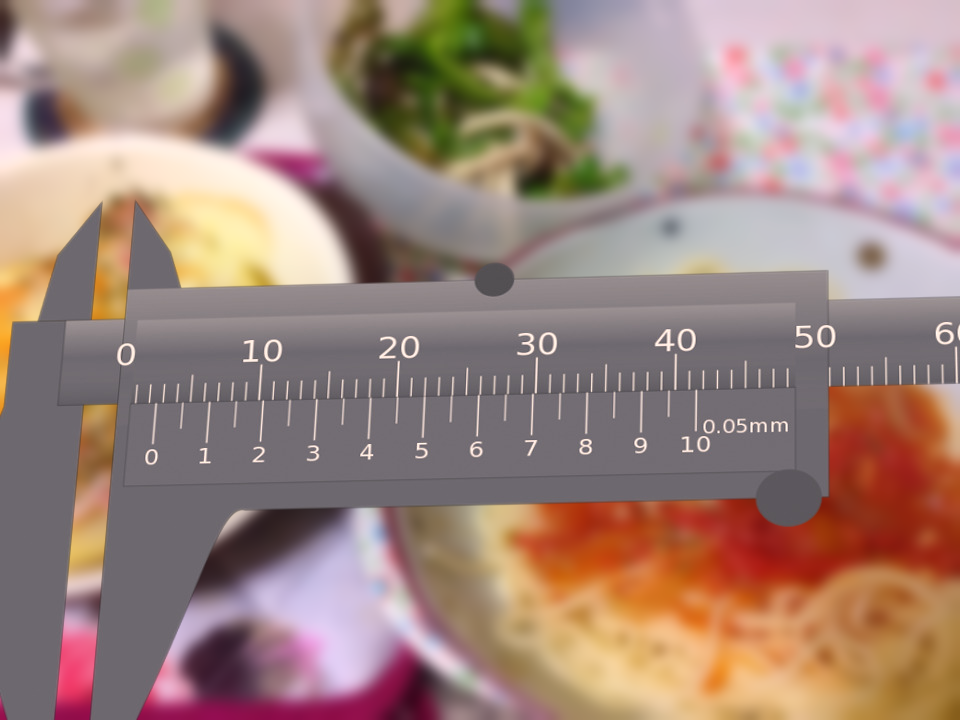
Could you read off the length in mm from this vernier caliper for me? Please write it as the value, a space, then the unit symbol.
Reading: 2.5 mm
